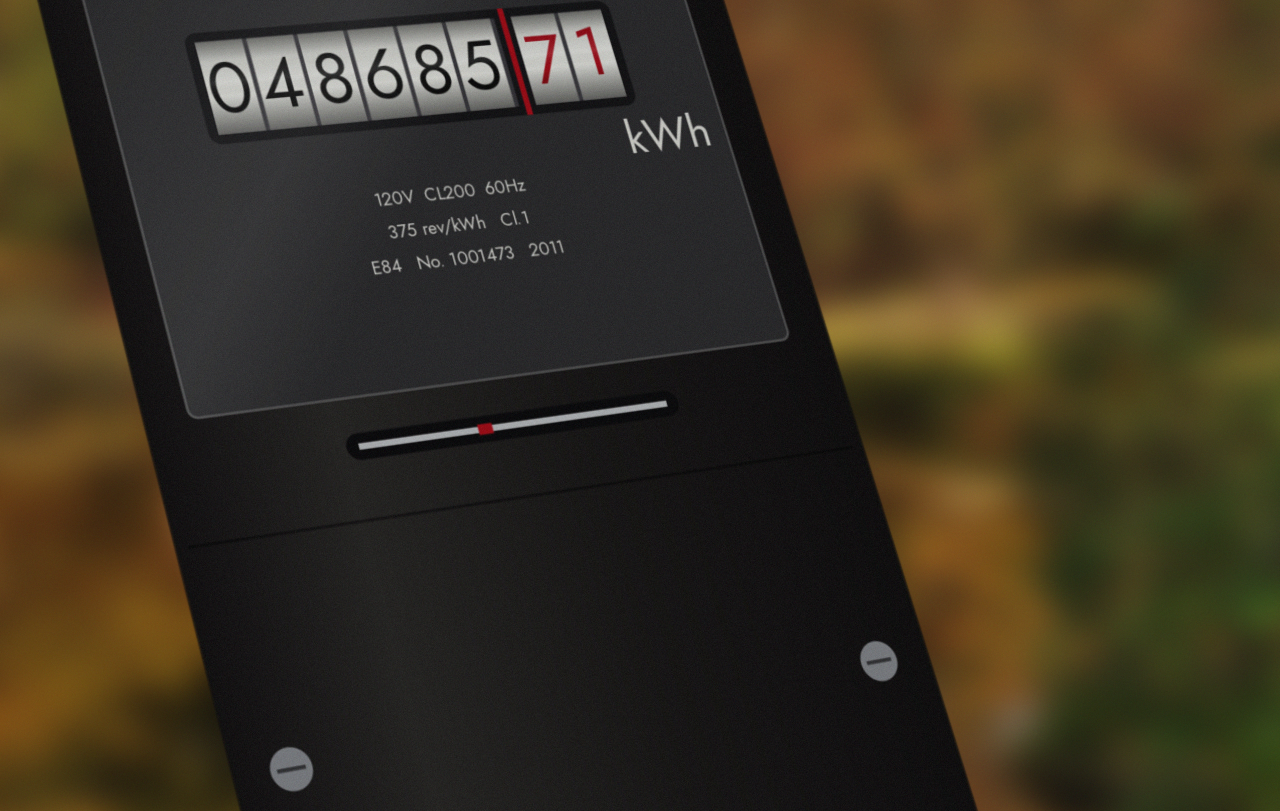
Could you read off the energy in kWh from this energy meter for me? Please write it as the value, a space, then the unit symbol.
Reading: 48685.71 kWh
